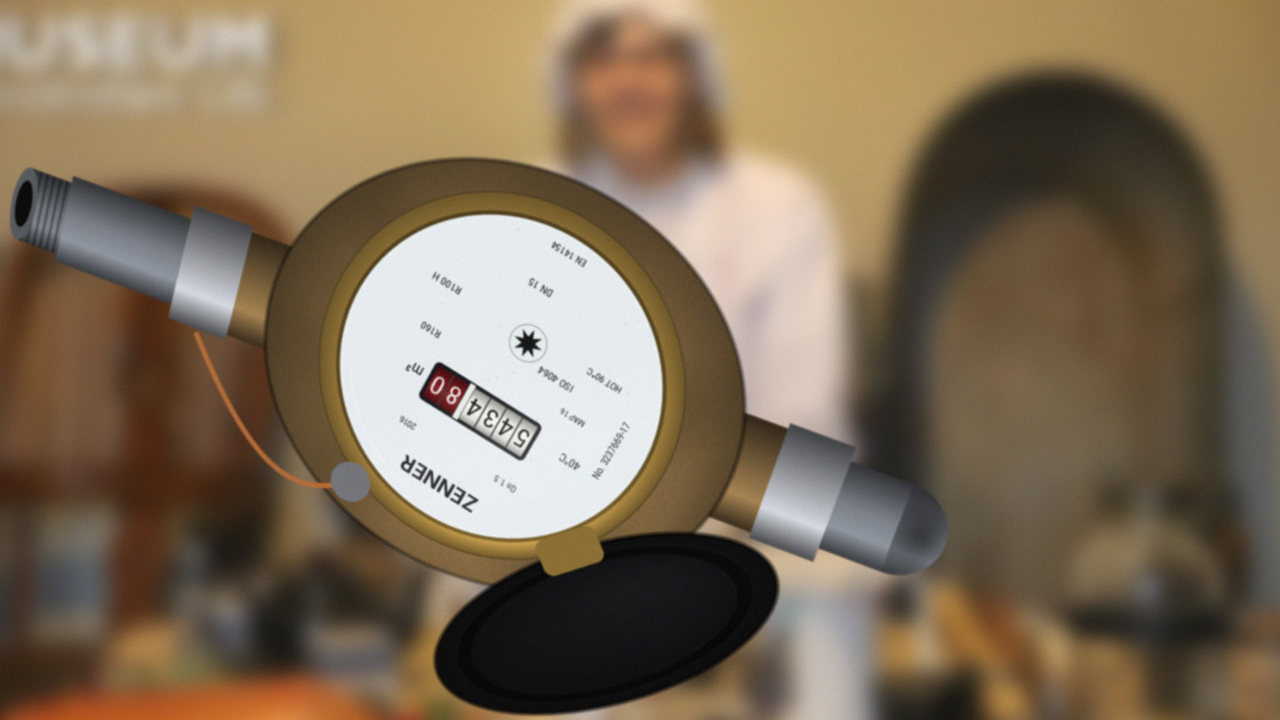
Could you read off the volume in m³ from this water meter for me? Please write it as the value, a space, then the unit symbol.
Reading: 5434.80 m³
